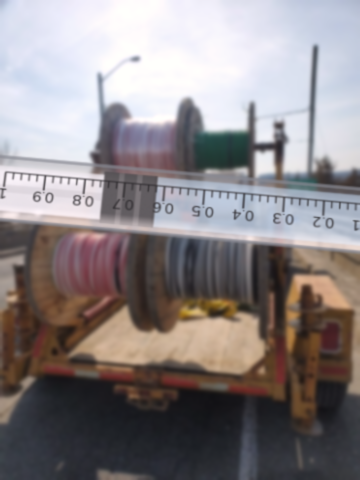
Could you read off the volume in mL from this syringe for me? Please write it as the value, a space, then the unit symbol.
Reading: 0.62 mL
